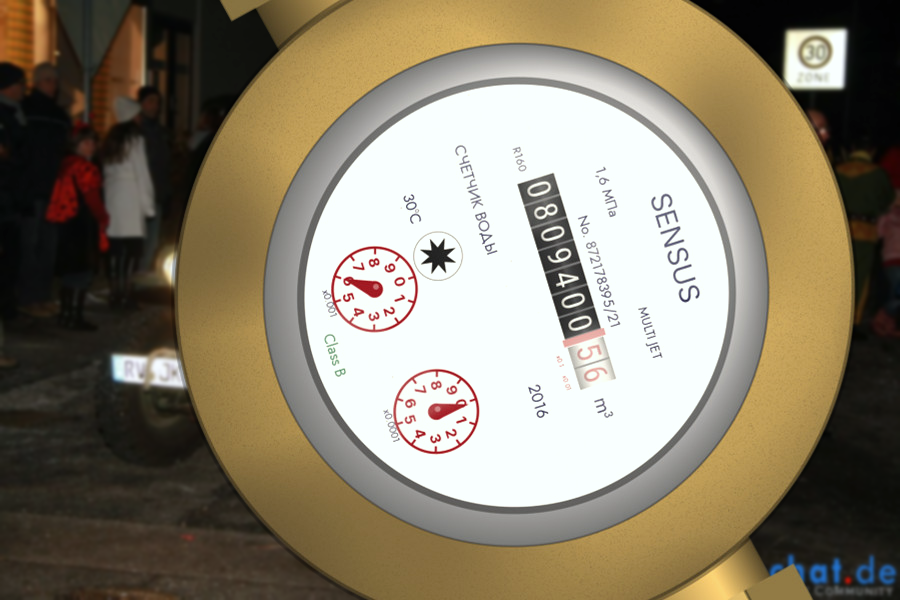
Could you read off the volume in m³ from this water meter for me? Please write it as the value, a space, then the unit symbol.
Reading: 809400.5660 m³
